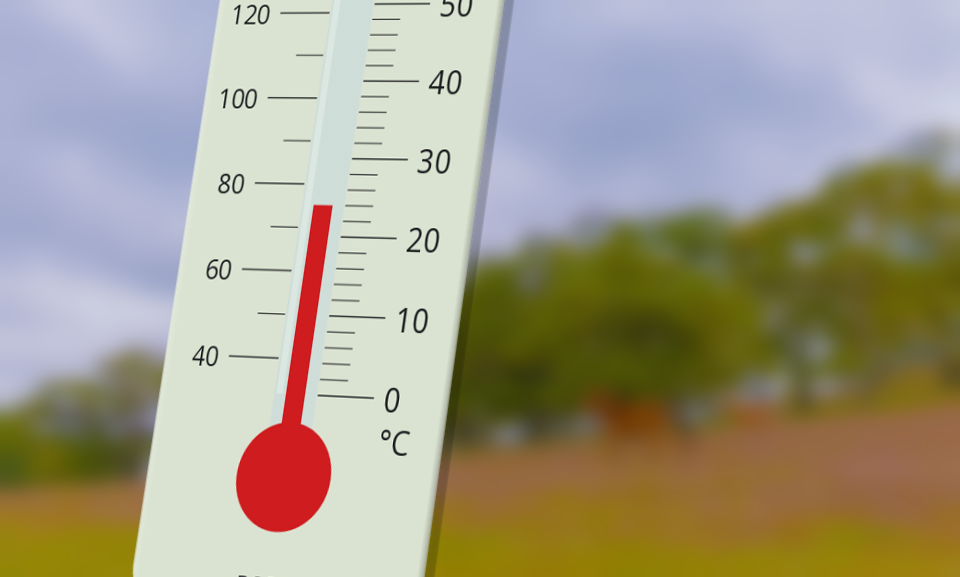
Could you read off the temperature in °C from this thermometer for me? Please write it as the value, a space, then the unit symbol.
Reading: 24 °C
